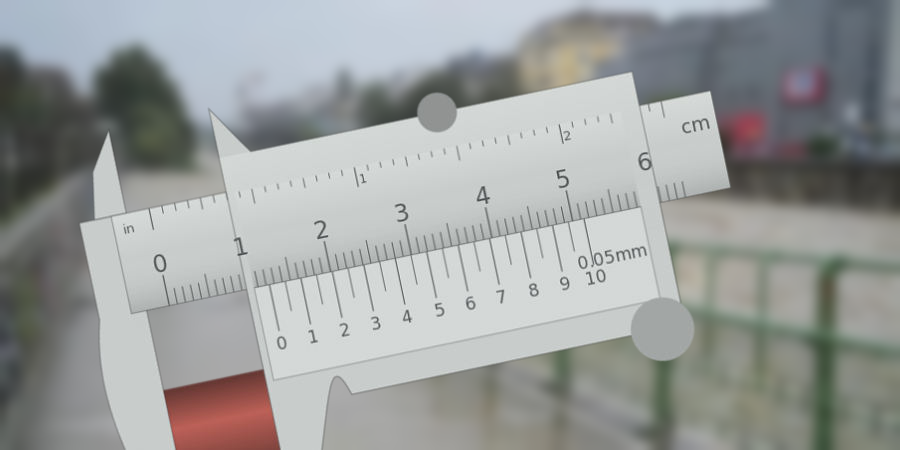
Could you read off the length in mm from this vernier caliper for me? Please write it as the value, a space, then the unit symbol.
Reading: 12.4 mm
